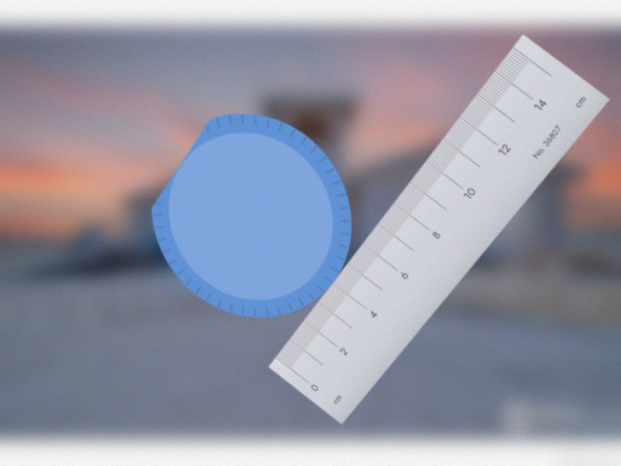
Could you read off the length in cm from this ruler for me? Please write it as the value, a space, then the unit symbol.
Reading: 8 cm
